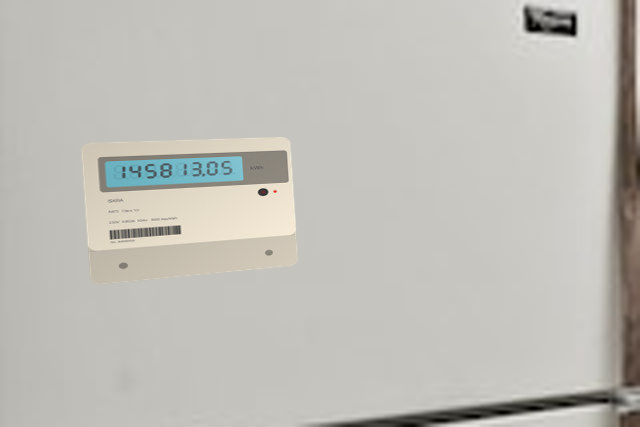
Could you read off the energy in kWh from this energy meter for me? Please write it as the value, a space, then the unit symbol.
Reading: 145813.05 kWh
